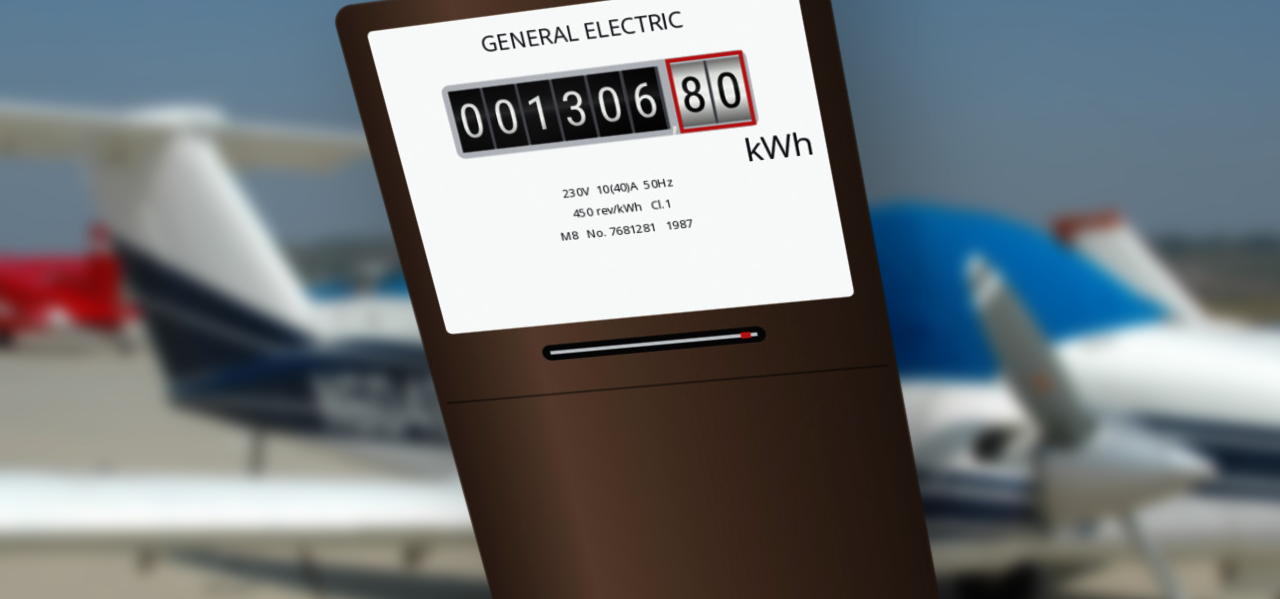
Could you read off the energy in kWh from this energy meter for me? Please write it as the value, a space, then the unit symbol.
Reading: 1306.80 kWh
